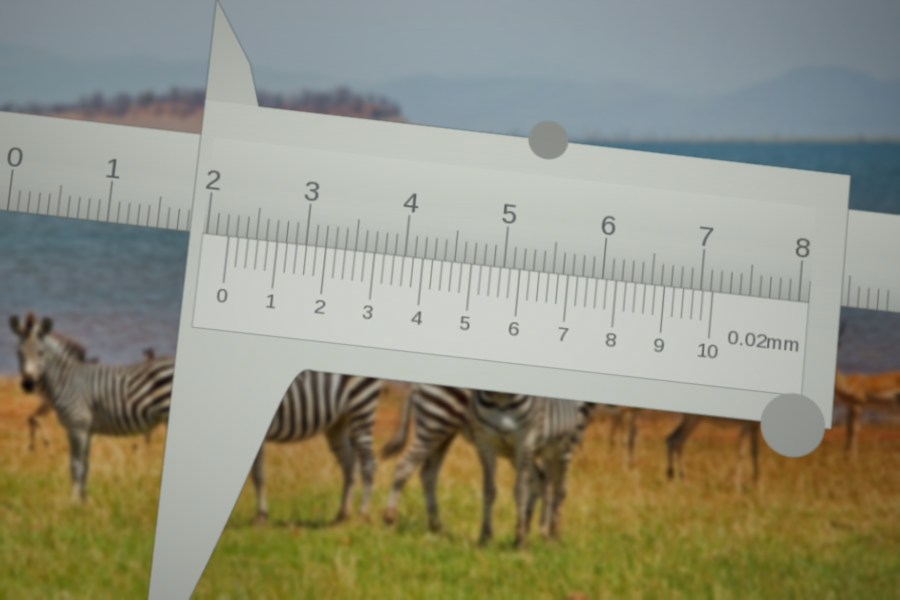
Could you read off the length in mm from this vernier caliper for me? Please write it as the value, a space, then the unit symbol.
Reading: 22.2 mm
